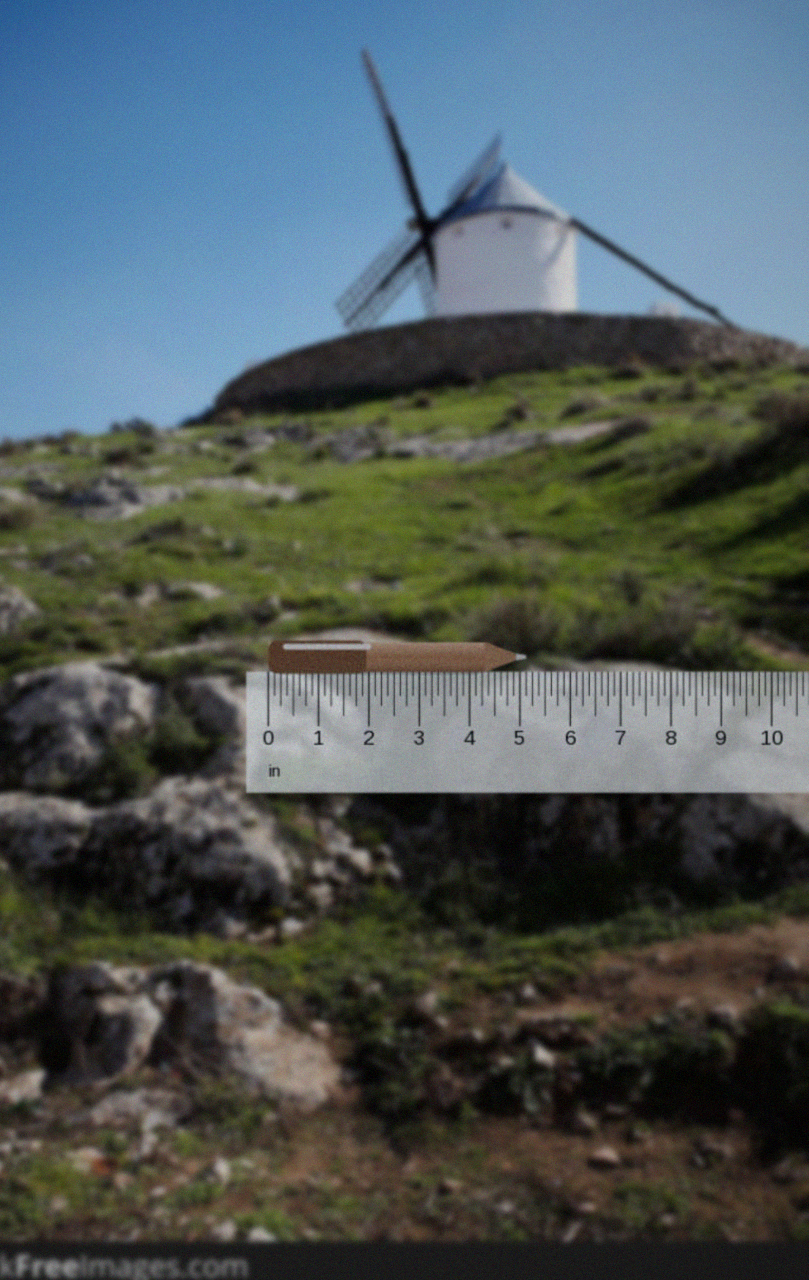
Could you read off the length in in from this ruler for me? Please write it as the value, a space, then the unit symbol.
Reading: 5.125 in
